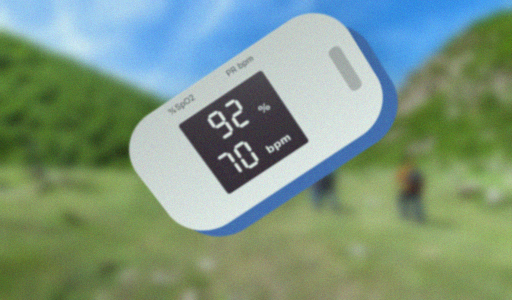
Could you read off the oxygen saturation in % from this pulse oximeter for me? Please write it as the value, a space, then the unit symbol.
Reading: 92 %
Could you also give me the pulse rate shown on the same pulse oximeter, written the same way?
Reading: 70 bpm
